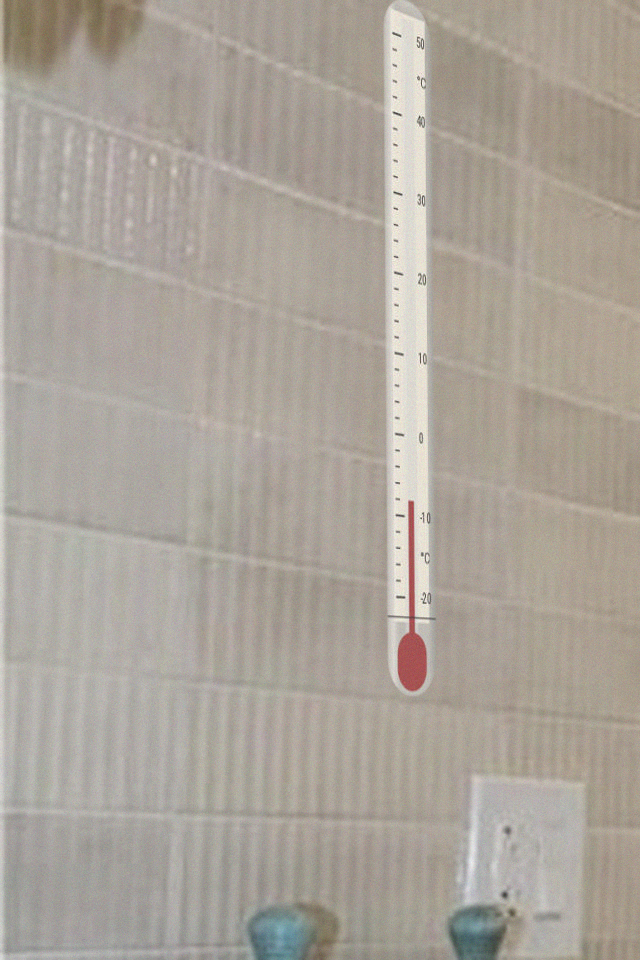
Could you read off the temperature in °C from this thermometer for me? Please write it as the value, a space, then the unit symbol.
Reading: -8 °C
